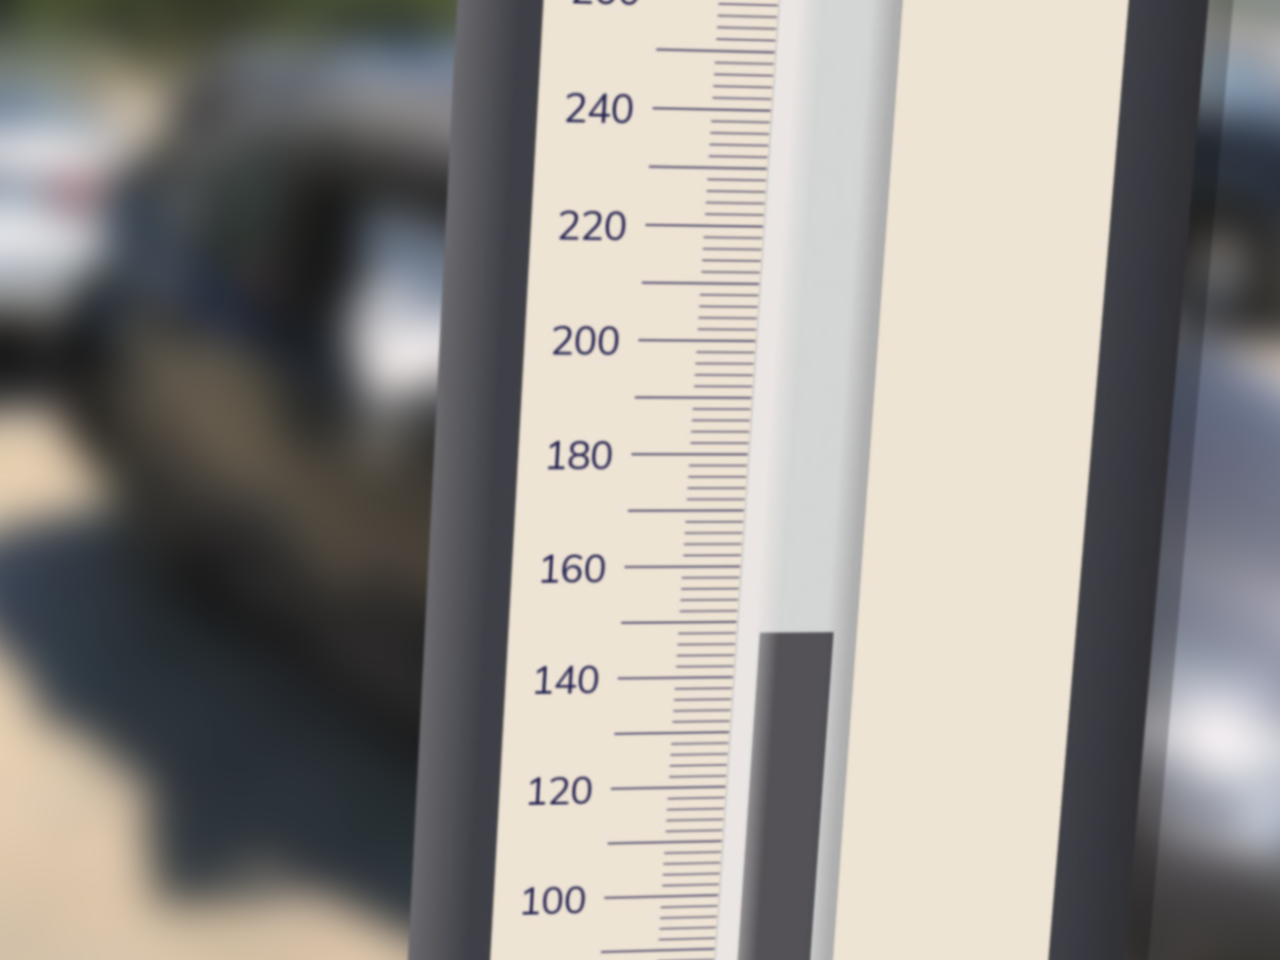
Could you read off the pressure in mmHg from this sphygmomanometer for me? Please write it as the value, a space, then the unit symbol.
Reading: 148 mmHg
